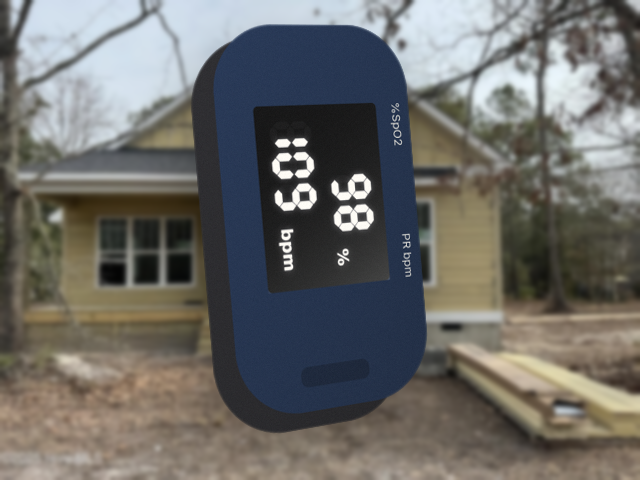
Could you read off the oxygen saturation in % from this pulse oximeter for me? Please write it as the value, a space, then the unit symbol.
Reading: 98 %
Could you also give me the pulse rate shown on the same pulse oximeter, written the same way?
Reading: 109 bpm
